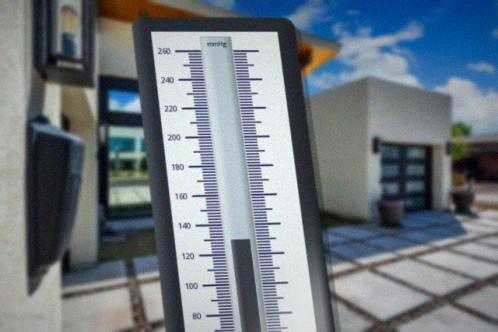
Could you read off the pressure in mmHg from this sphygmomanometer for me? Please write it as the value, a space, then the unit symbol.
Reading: 130 mmHg
